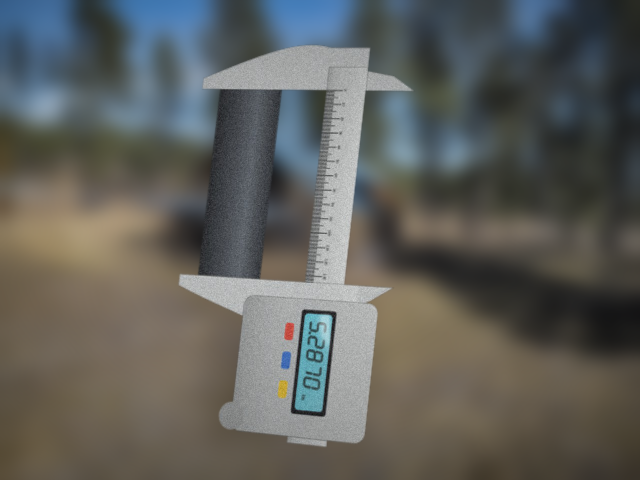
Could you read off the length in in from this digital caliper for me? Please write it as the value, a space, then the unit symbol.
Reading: 5.2870 in
